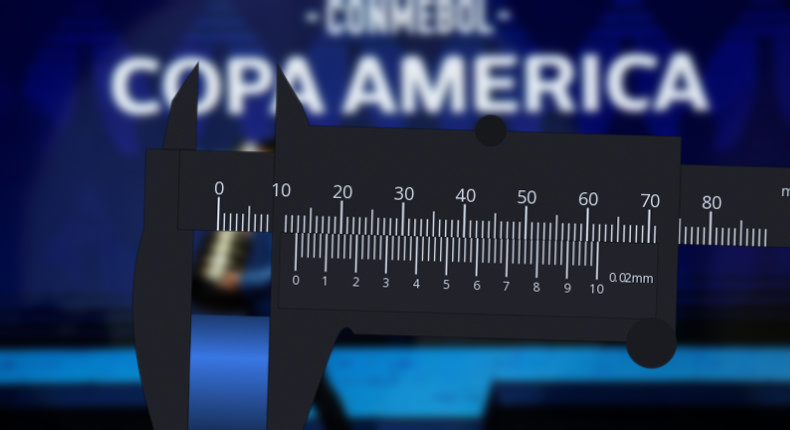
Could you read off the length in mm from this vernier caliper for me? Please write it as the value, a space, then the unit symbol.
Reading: 12.8 mm
